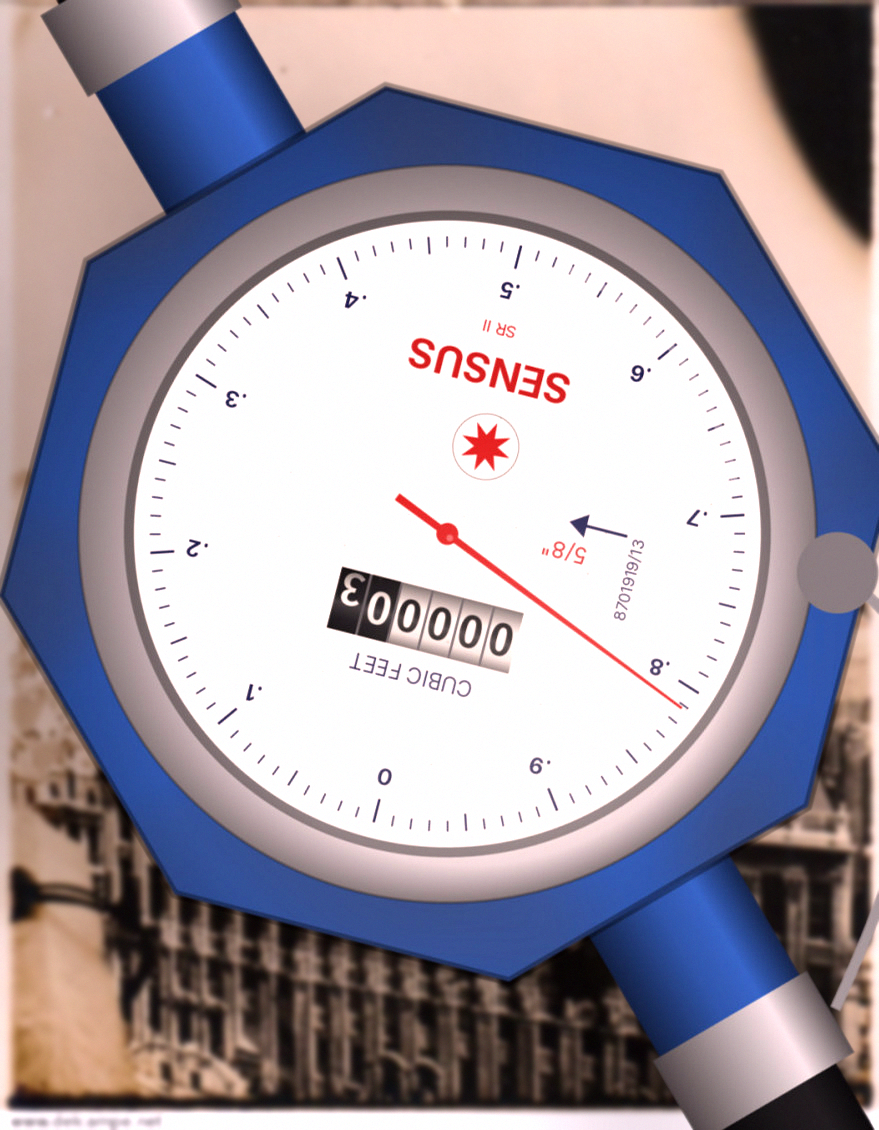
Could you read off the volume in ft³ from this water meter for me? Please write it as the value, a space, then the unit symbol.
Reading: 2.81 ft³
